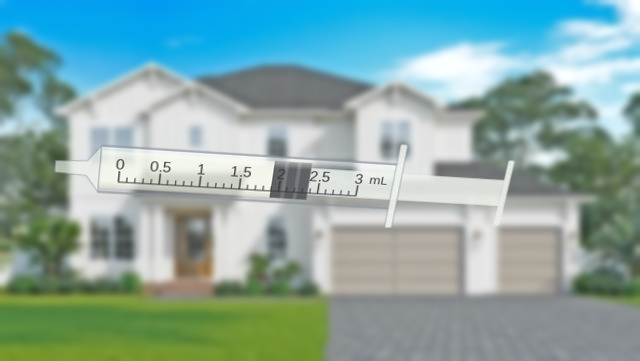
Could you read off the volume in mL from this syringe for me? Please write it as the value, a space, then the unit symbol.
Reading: 1.9 mL
